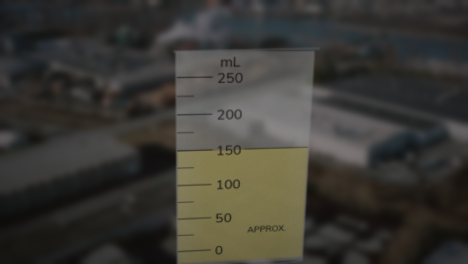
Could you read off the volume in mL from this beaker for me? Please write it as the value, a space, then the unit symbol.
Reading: 150 mL
